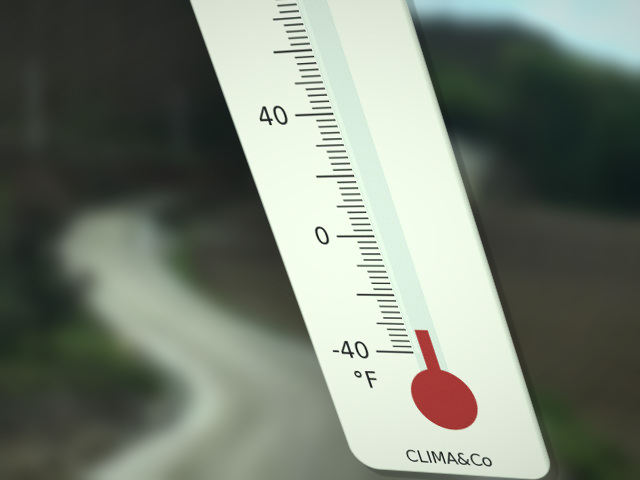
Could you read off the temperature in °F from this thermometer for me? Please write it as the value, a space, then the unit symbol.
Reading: -32 °F
